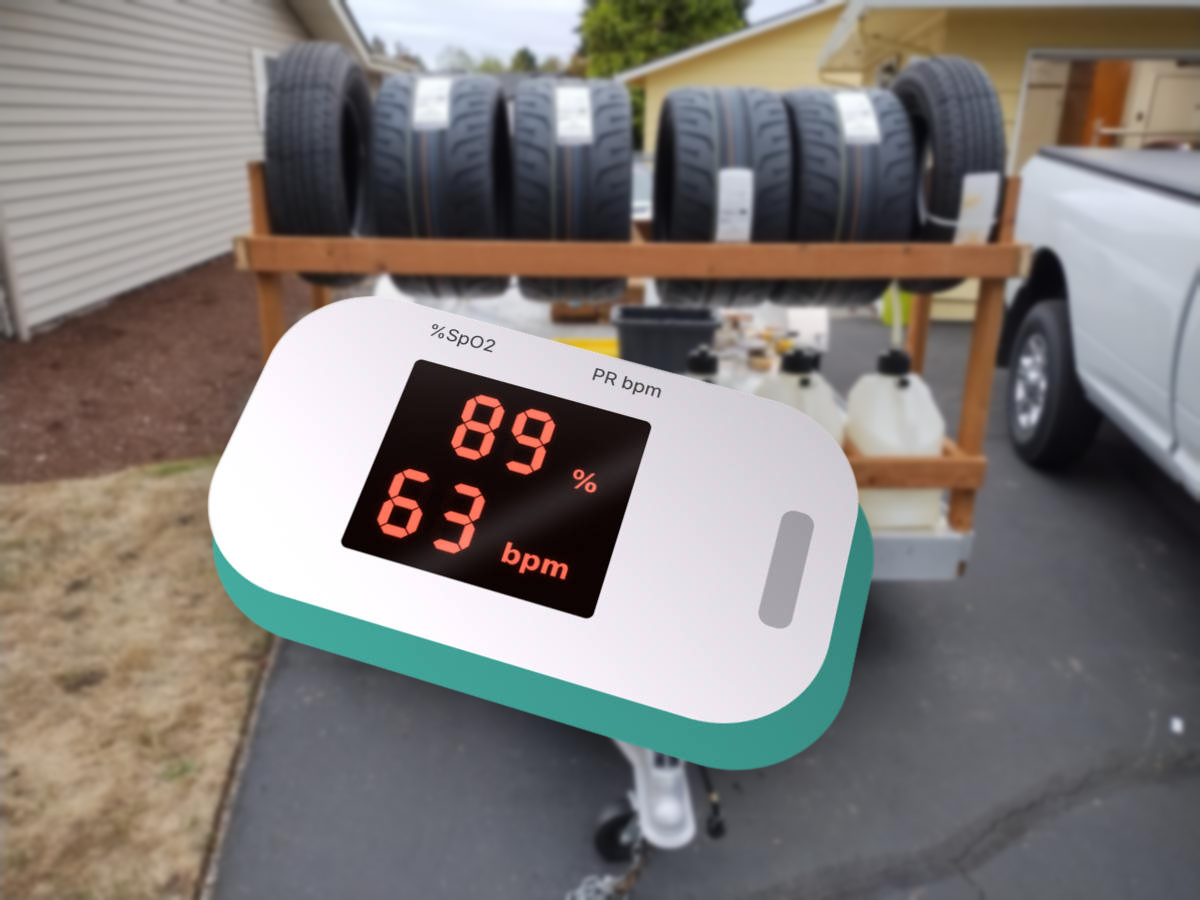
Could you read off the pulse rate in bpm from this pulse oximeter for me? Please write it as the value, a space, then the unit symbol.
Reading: 63 bpm
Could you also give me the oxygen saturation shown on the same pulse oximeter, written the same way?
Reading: 89 %
